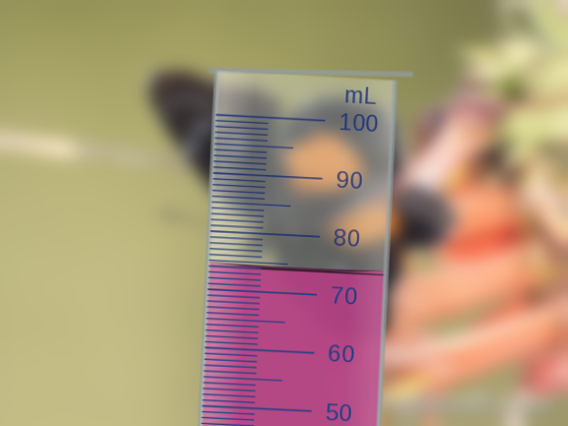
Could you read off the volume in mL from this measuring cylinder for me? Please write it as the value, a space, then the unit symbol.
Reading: 74 mL
